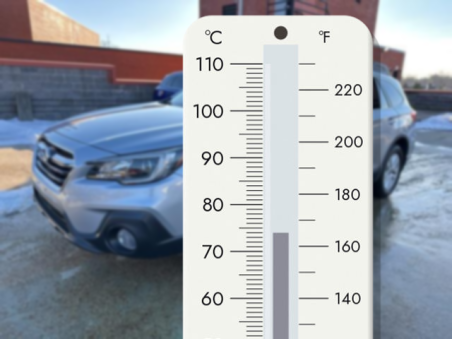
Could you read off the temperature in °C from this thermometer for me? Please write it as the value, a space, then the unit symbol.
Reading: 74 °C
